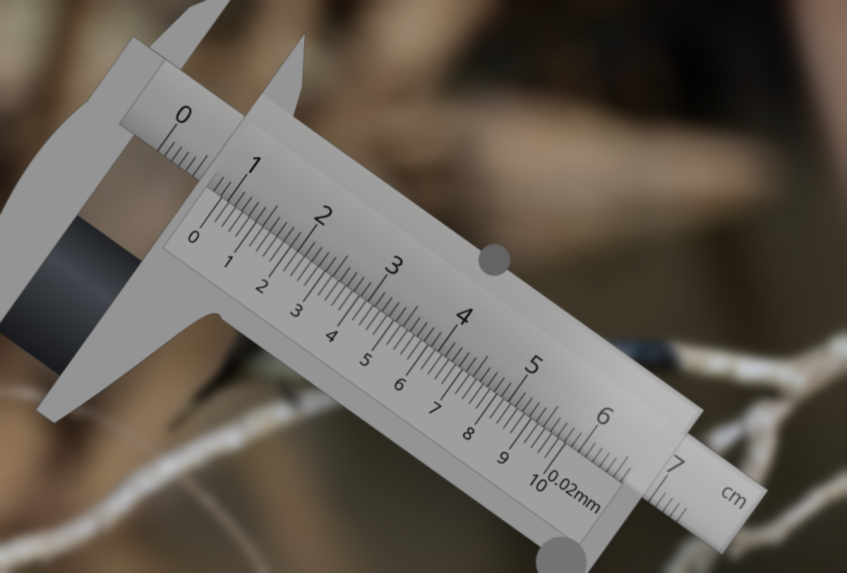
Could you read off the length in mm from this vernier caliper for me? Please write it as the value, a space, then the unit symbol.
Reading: 9.2 mm
